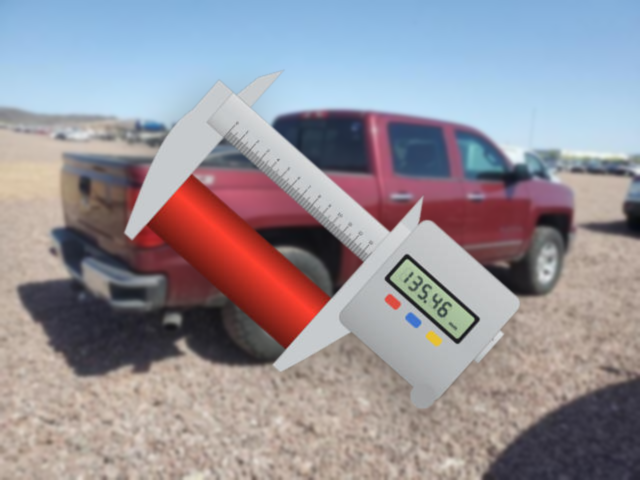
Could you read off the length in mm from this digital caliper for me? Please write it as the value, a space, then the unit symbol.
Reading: 135.46 mm
